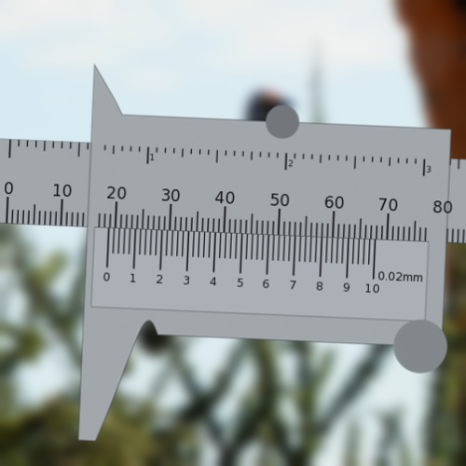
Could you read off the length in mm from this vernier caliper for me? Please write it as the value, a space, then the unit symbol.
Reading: 18.8 mm
